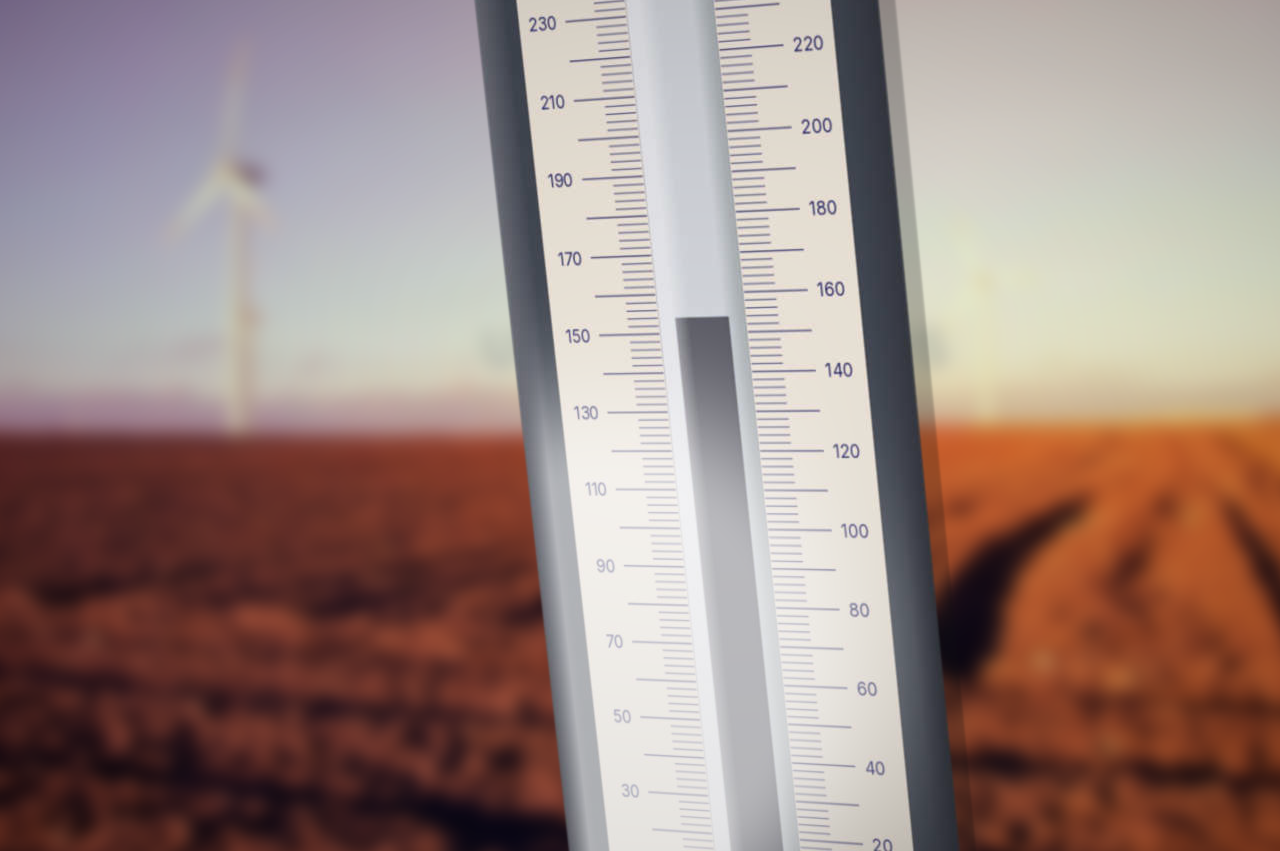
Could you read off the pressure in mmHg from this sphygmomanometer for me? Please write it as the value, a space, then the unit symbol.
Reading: 154 mmHg
